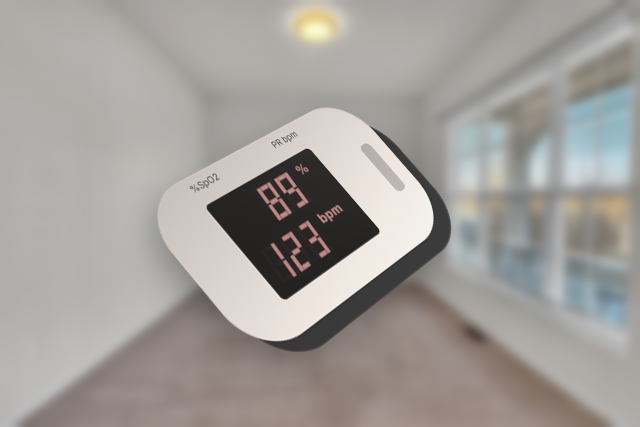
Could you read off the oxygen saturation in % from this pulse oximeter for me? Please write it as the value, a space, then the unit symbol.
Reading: 89 %
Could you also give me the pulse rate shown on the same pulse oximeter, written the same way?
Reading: 123 bpm
